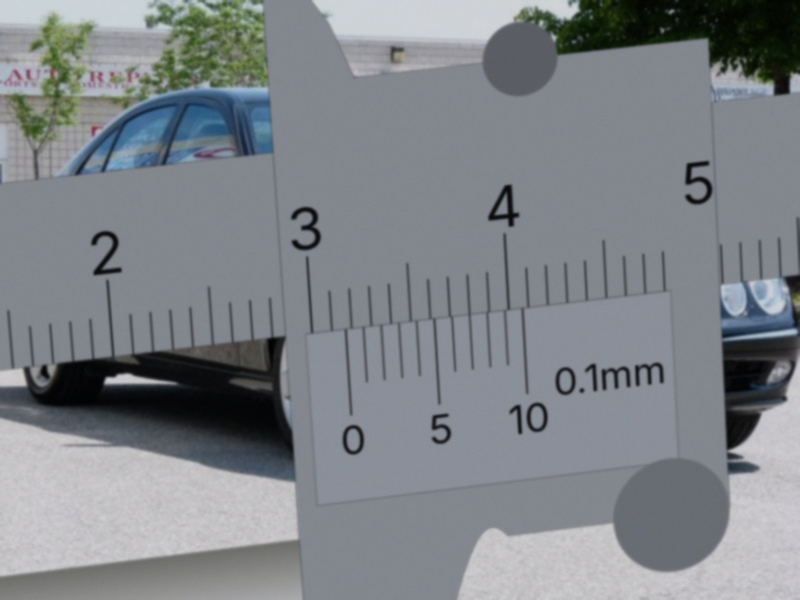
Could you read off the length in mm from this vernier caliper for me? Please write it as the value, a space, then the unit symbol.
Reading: 31.7 mm
